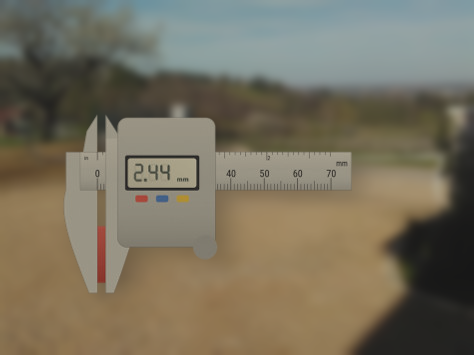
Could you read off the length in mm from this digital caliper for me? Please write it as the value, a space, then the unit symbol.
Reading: 2.44 mm
